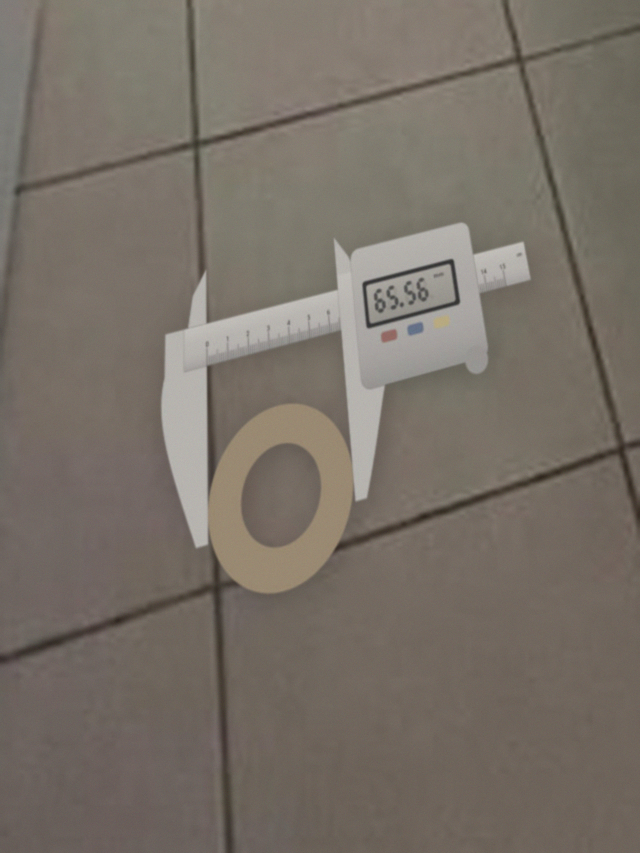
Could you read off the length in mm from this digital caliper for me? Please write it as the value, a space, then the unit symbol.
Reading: 65.56 mm
